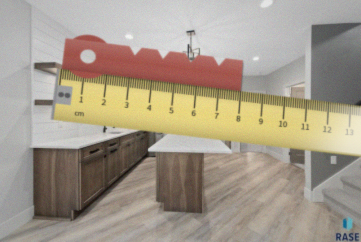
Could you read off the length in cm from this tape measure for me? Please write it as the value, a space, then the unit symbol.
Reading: 8 cm
